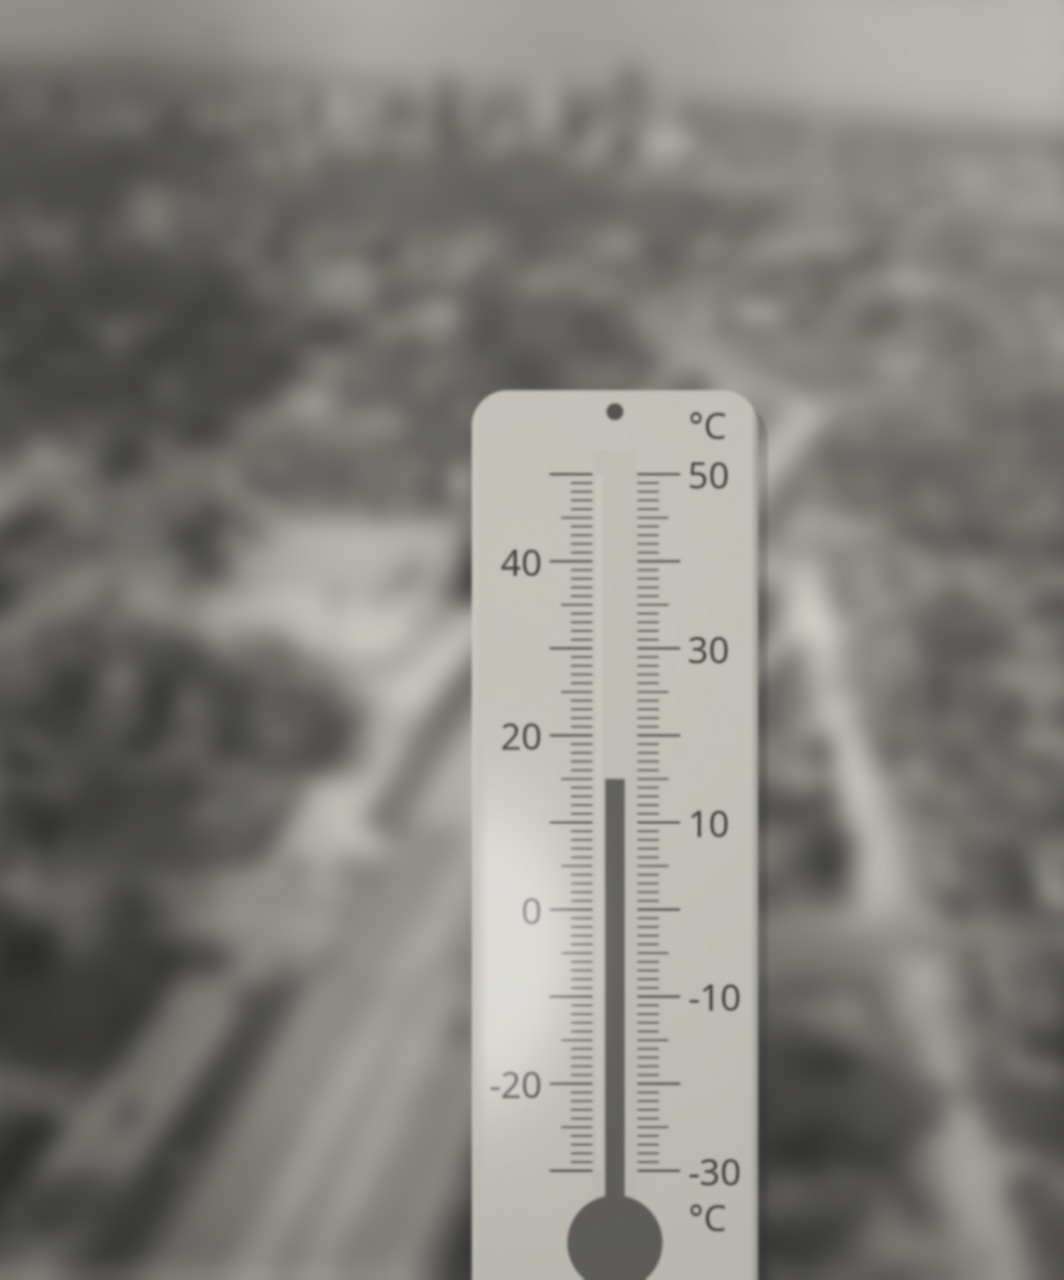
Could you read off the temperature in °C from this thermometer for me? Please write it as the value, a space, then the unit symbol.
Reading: 15 °C
